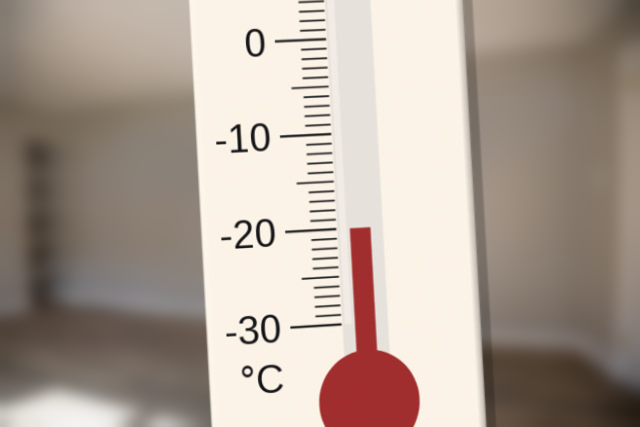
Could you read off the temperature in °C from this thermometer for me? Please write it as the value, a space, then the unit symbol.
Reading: -20 °C
